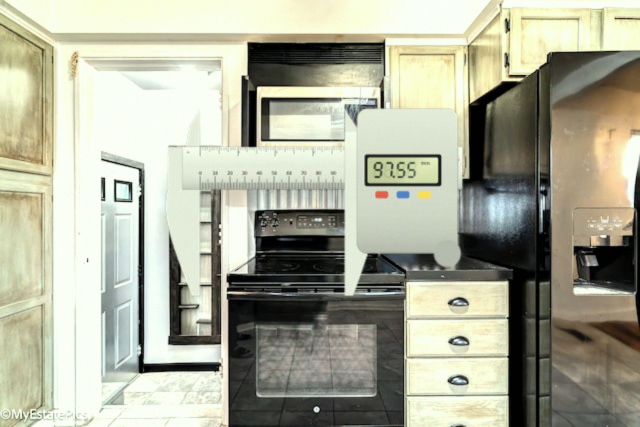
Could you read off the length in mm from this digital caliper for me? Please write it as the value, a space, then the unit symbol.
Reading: 97.55 mm
